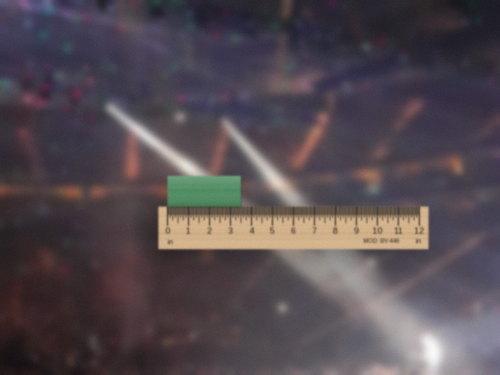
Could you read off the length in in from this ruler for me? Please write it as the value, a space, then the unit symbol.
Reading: 3.5 in
